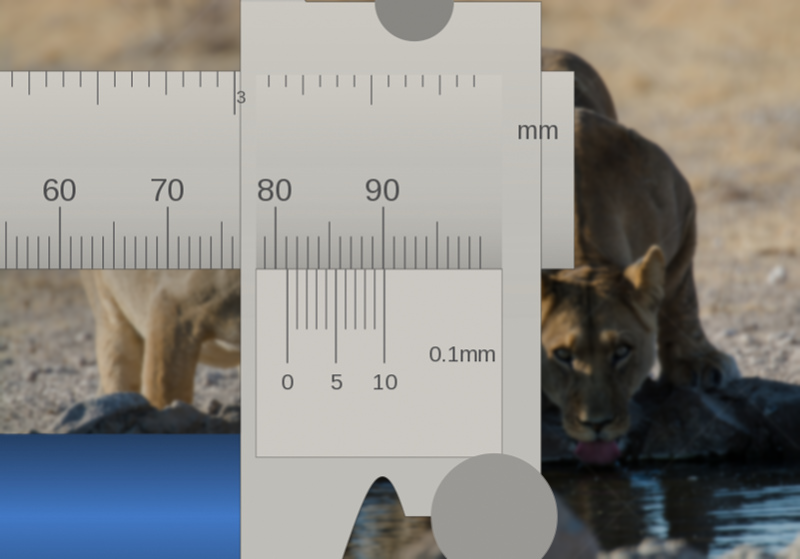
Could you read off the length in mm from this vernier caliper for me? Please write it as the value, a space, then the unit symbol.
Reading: 81.1 mm
